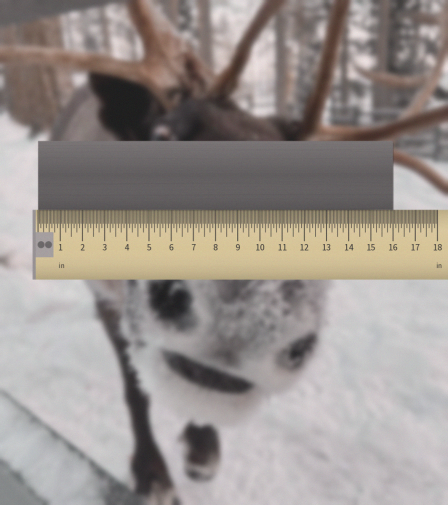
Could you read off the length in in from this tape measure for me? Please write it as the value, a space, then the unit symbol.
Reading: 16 in
